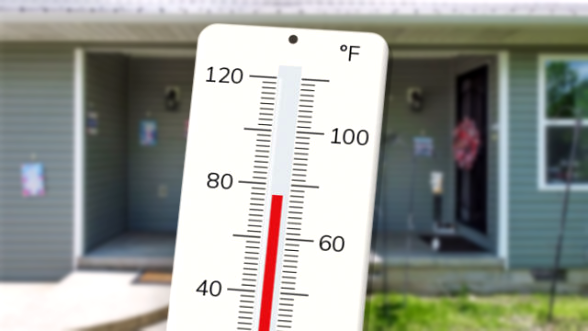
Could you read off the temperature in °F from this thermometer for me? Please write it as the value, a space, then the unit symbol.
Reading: 76 °F
